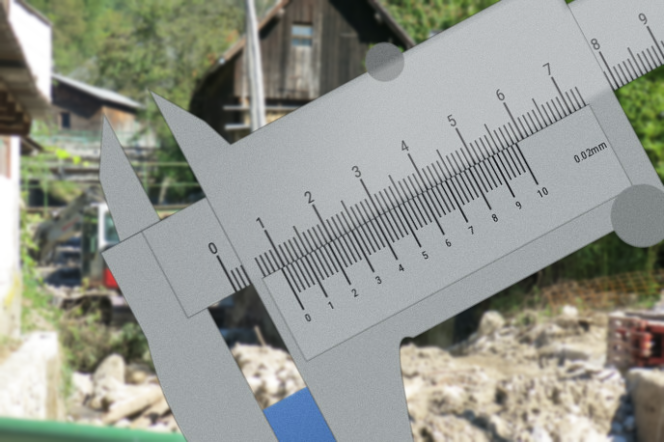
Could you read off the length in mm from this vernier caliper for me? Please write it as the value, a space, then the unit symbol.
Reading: 9.4 mm
